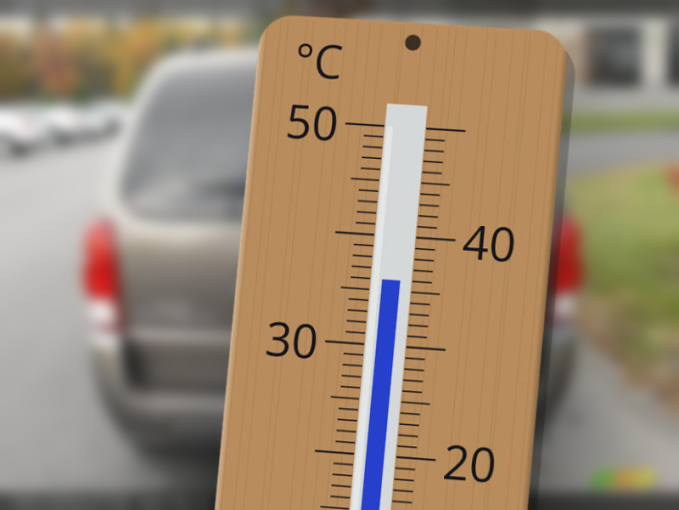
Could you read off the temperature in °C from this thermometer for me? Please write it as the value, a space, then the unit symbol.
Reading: 36 °C
